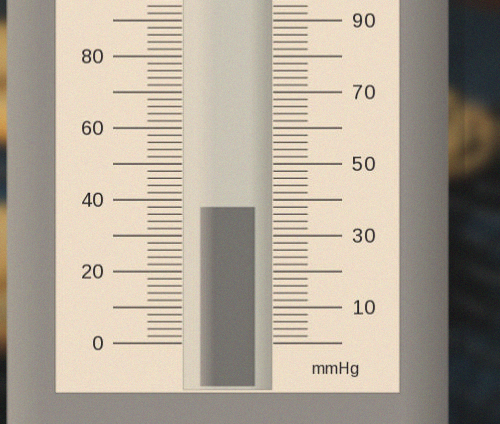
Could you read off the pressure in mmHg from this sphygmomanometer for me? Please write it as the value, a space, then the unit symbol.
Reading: 38 mmHg
